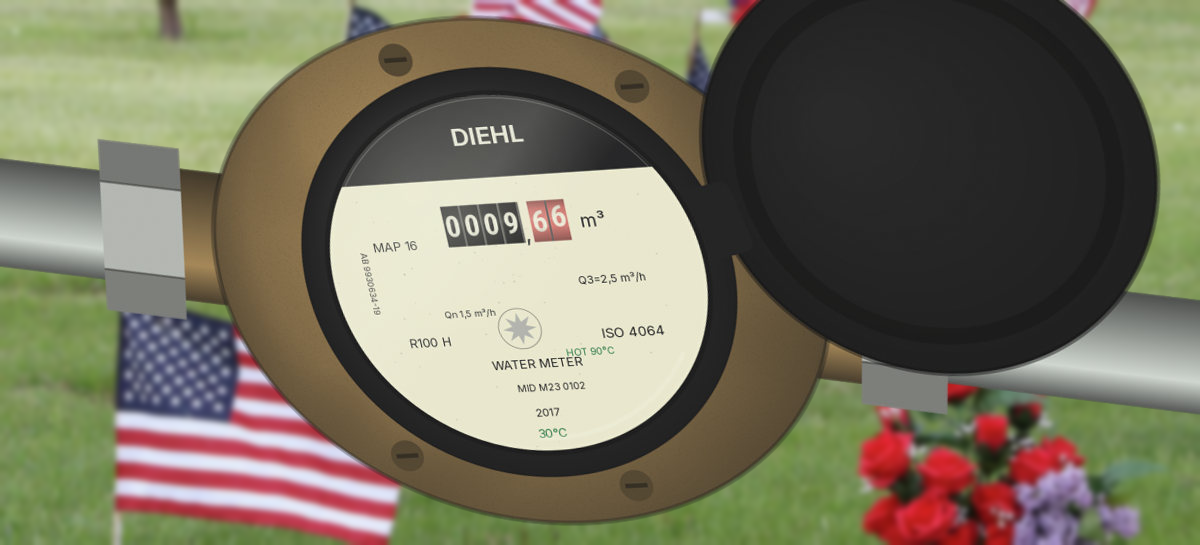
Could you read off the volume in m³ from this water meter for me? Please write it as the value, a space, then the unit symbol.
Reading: 9.66 m³
